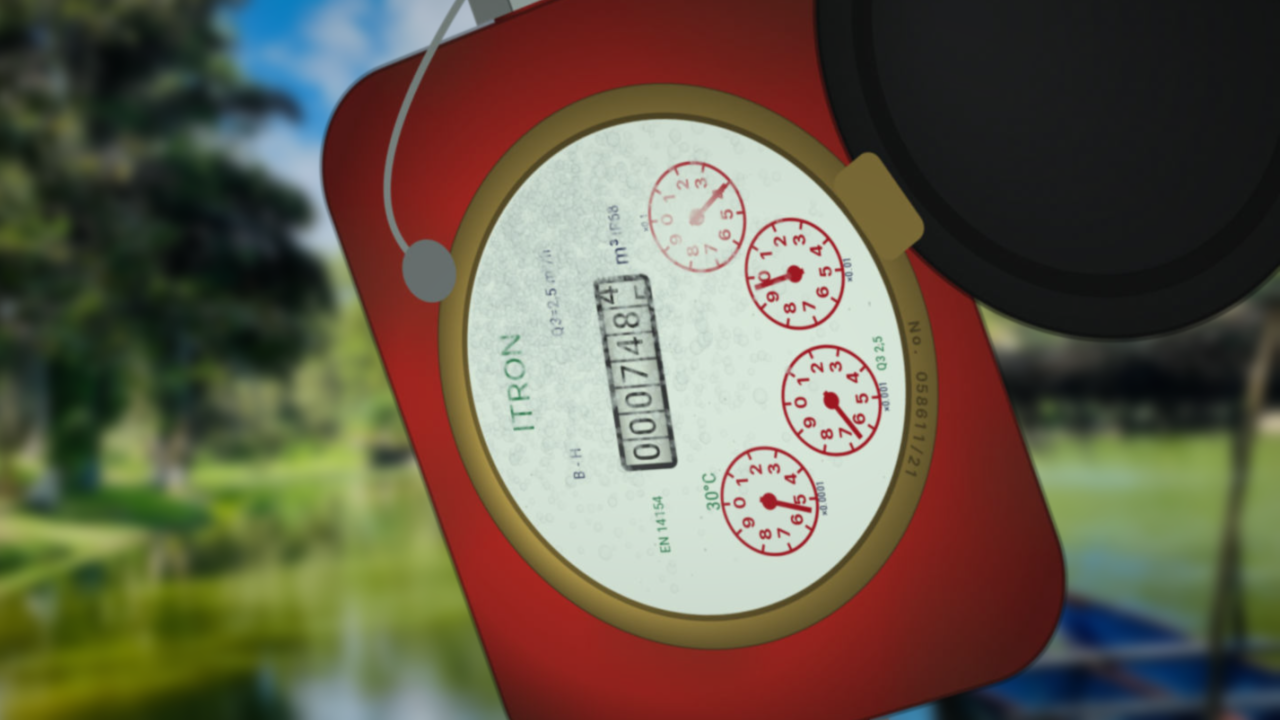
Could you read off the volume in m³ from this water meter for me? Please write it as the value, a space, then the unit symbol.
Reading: 7484.3965 m³
